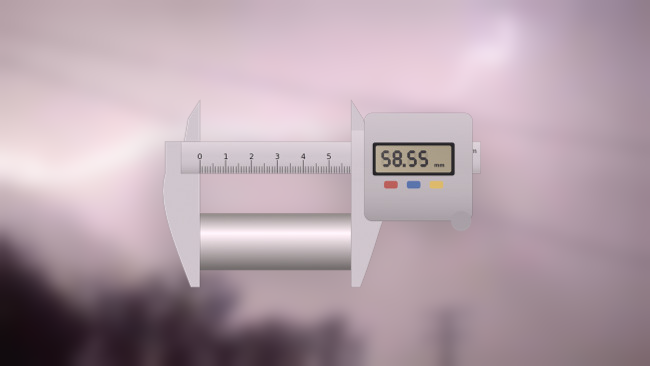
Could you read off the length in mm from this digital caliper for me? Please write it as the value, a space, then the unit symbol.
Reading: 58.55 mm
